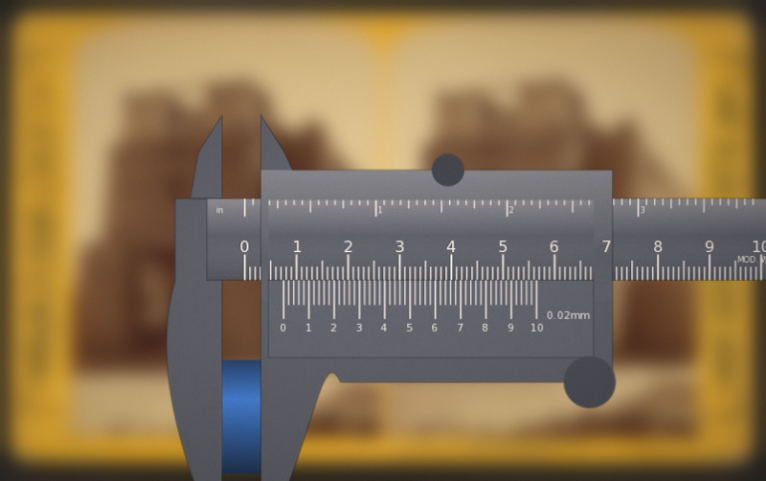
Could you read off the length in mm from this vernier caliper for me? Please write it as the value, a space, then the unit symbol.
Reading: 7.5 mm
